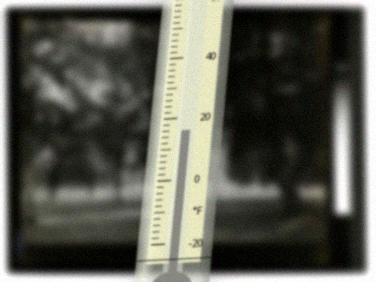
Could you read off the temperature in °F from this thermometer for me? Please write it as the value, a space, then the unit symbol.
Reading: 16 °F
